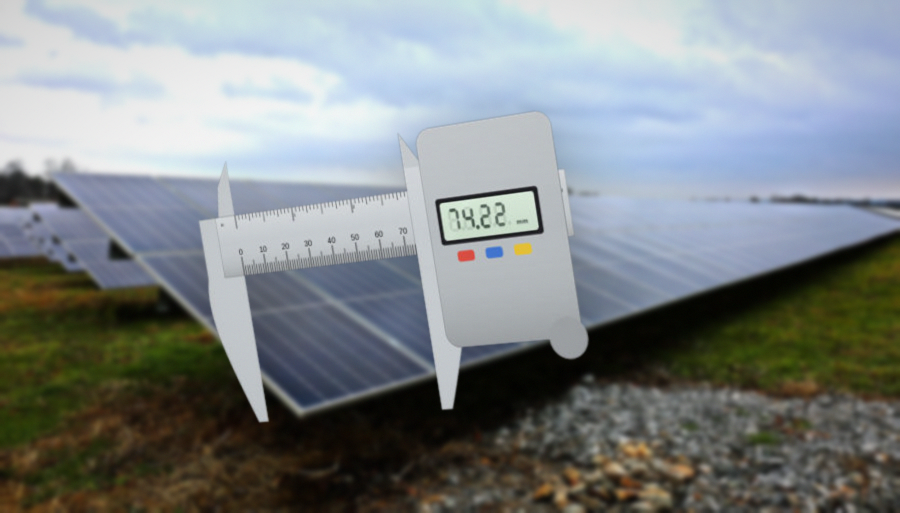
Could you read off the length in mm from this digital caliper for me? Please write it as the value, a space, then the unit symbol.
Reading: 74.22 mm
